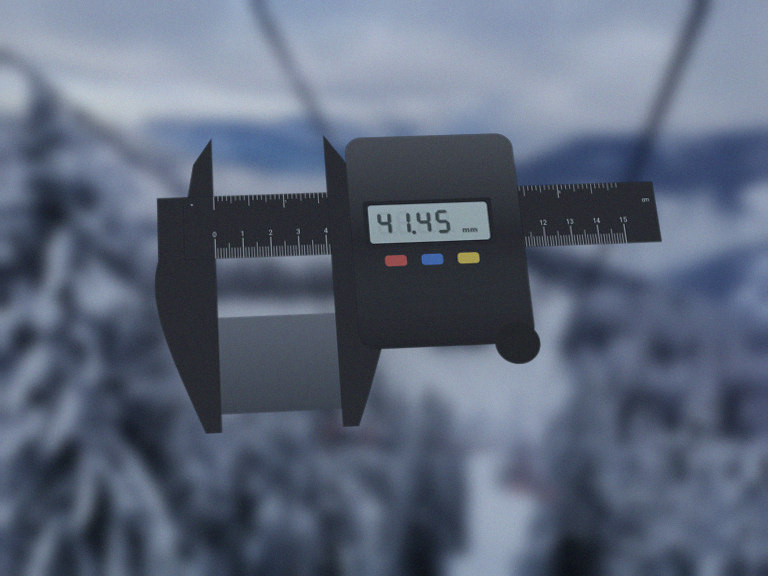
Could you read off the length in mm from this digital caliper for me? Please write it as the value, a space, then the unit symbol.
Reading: 41.45 mm
